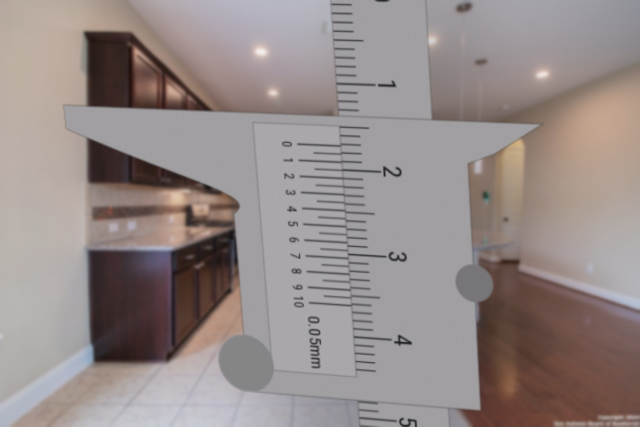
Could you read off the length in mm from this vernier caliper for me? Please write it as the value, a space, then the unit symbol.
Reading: 17.2 mm
